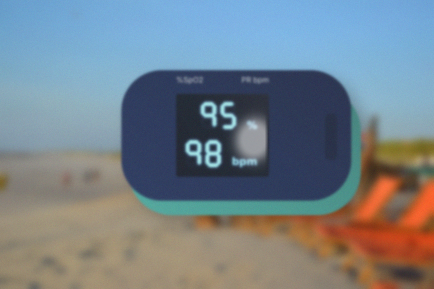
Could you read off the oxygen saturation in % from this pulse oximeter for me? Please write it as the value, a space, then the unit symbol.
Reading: 95 %
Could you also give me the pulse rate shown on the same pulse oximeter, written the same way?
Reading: 98 bpm
